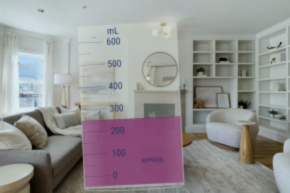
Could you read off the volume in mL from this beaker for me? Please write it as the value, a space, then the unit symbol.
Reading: 250 mL
